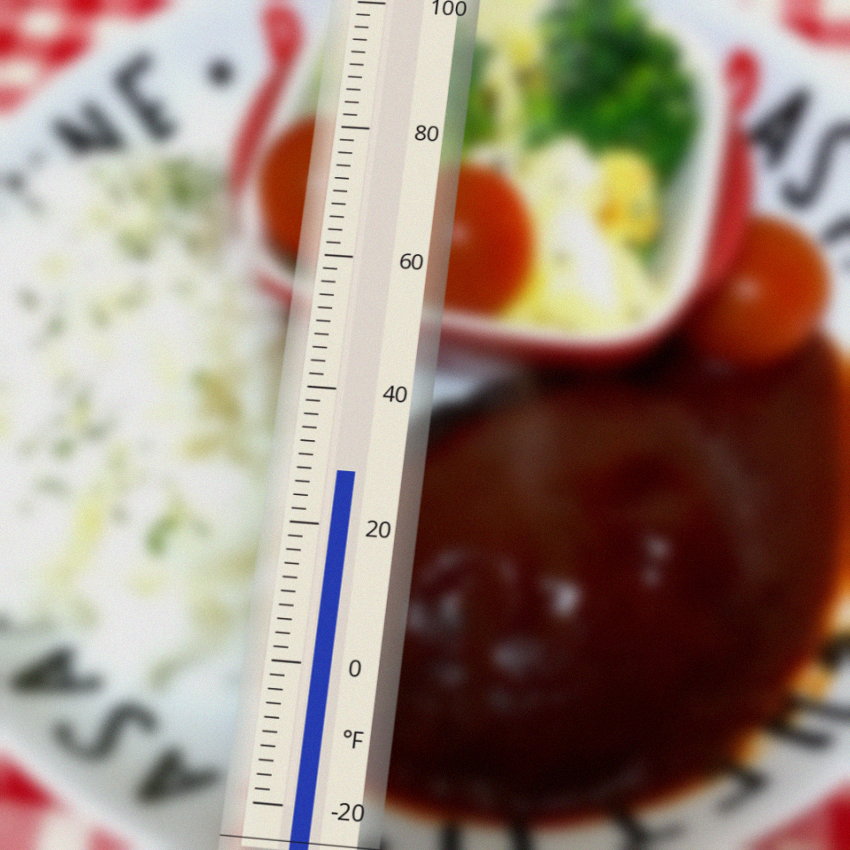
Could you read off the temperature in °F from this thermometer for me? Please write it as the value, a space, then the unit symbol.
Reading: 28 °F
